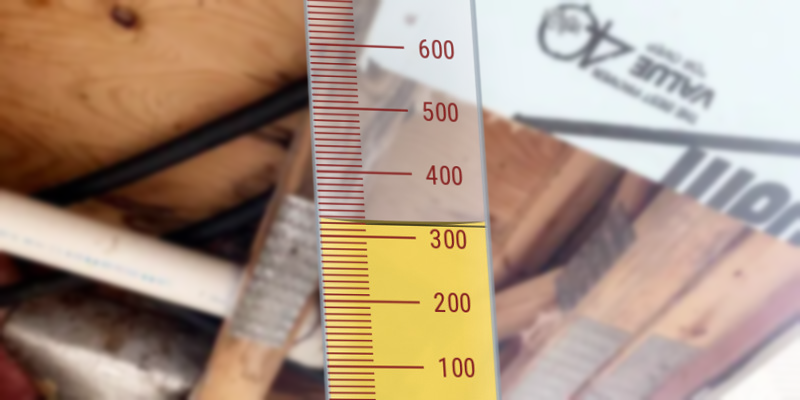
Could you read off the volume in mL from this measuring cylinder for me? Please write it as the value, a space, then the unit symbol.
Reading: 320 mL
